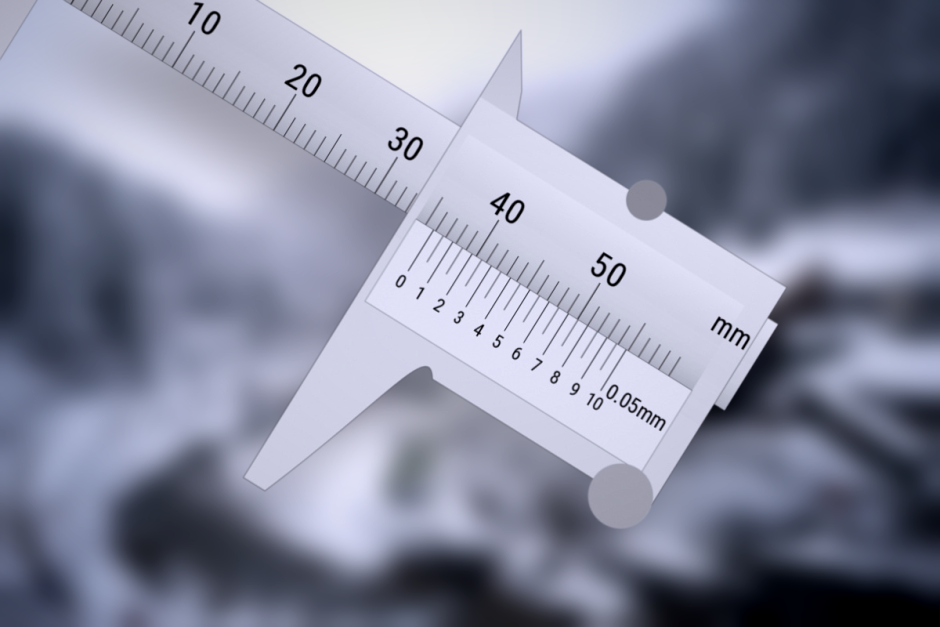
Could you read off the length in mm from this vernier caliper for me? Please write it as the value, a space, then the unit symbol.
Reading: 35.8 mm
